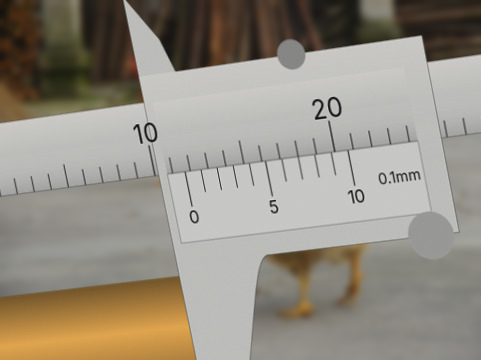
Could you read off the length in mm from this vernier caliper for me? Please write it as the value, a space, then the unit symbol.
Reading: 11.7 mm
